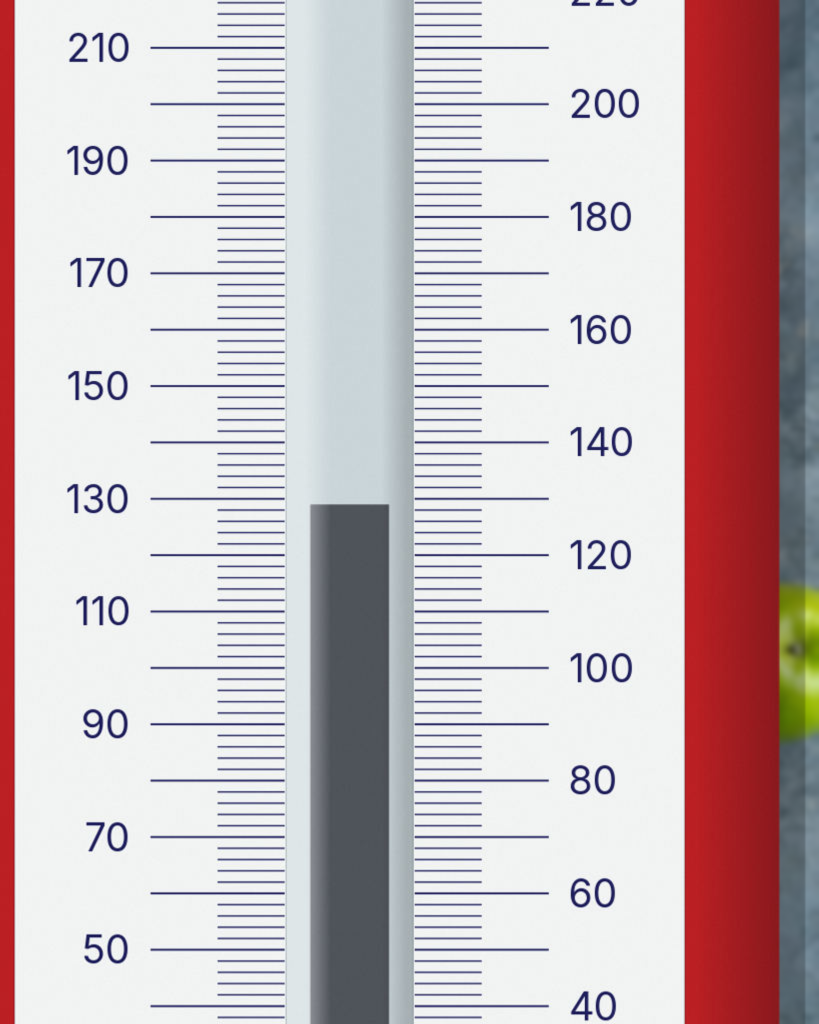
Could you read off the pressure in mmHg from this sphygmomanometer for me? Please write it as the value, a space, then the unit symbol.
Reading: 129 mmHg
